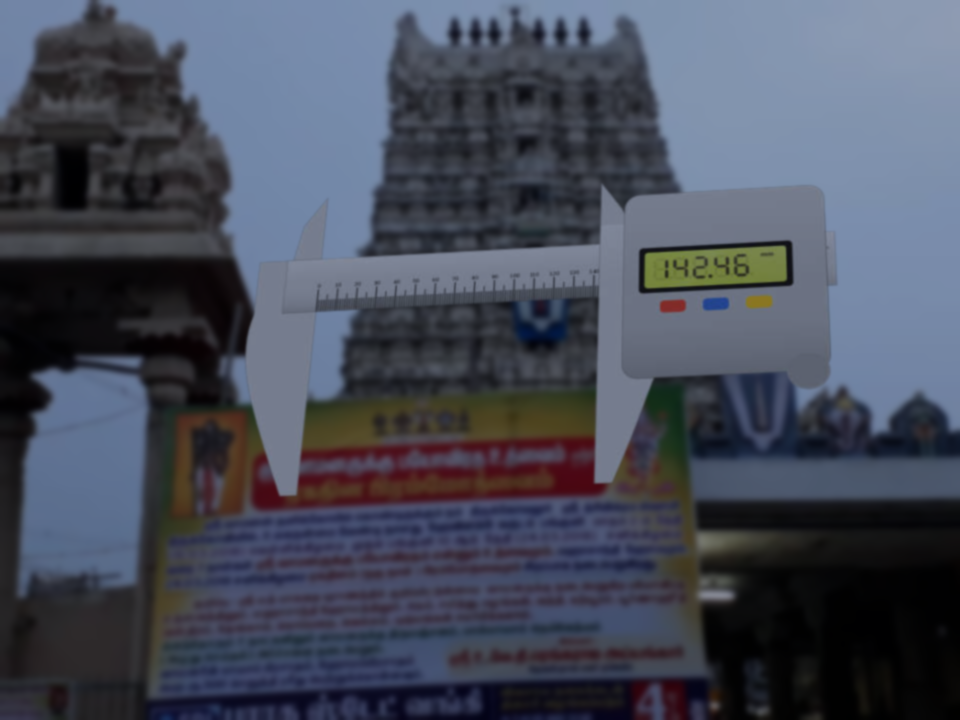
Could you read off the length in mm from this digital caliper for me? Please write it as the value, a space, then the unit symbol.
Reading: 142.46 mm
